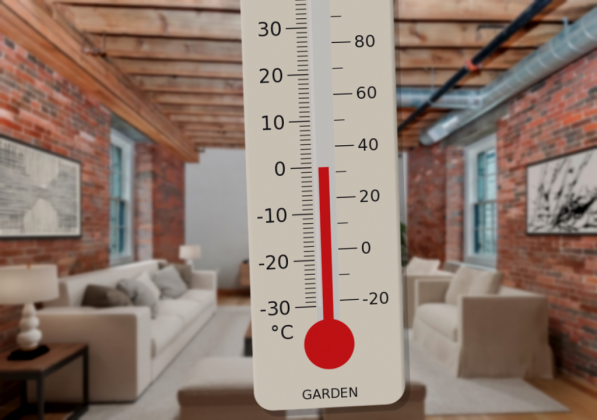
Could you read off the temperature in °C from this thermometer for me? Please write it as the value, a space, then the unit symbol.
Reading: 0 °C
